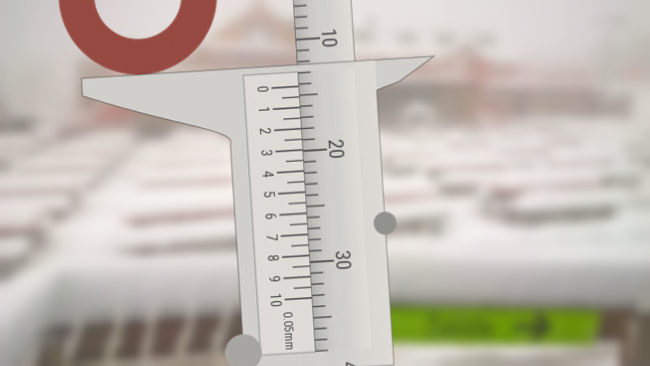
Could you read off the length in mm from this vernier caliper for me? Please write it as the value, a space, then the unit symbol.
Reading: 14.2 mm
